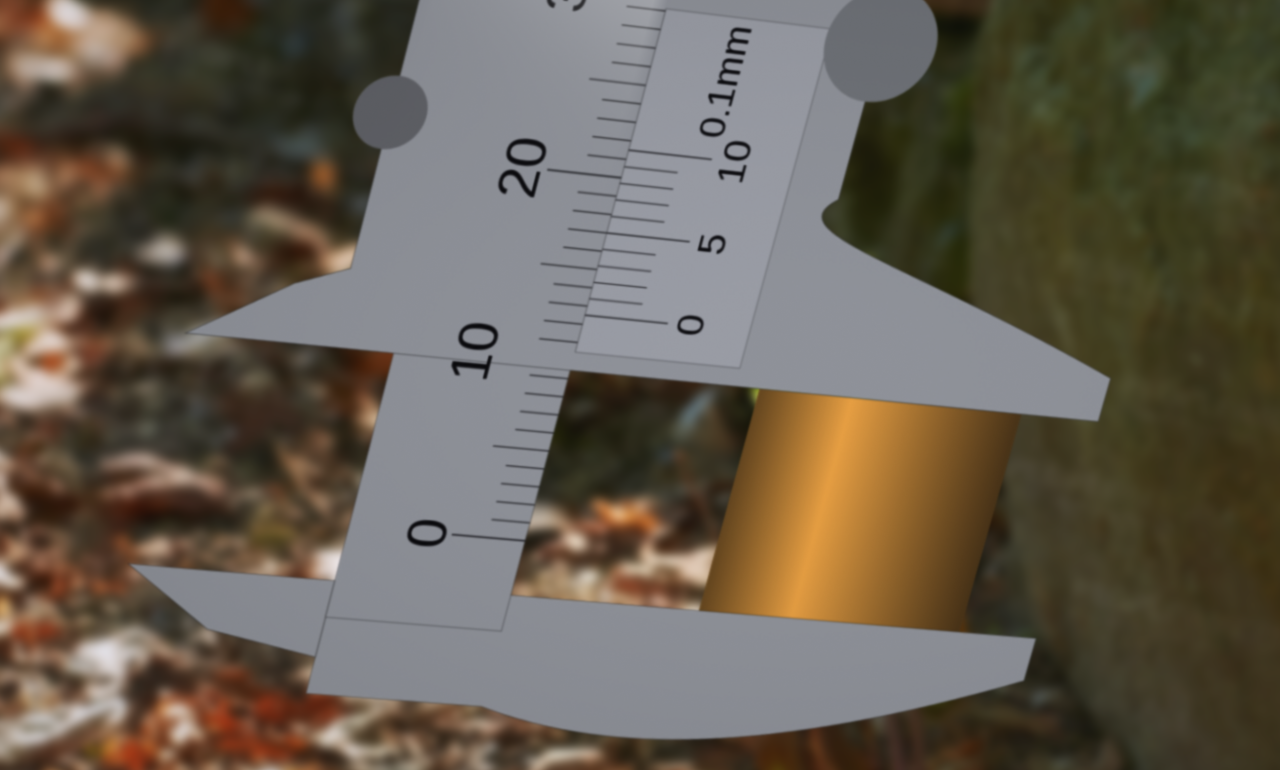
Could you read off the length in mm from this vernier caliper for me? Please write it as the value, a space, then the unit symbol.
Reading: 12.5 mm
